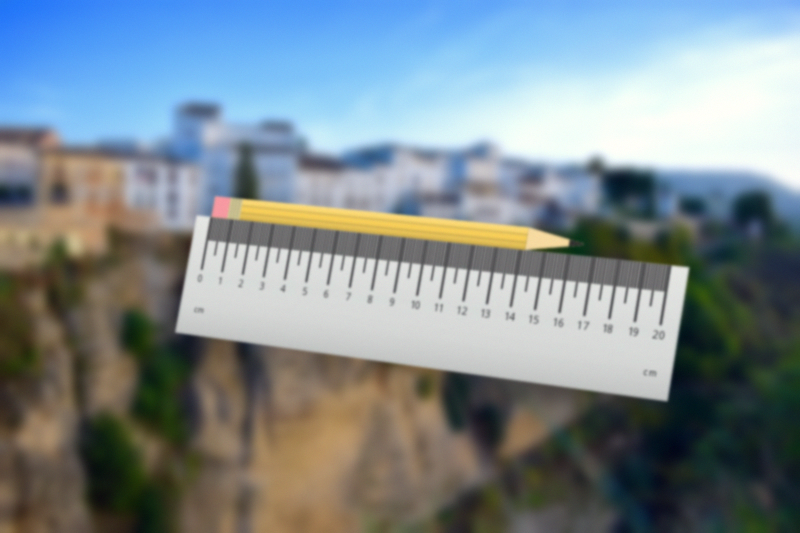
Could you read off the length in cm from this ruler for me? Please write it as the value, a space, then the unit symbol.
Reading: 16.5 cm
